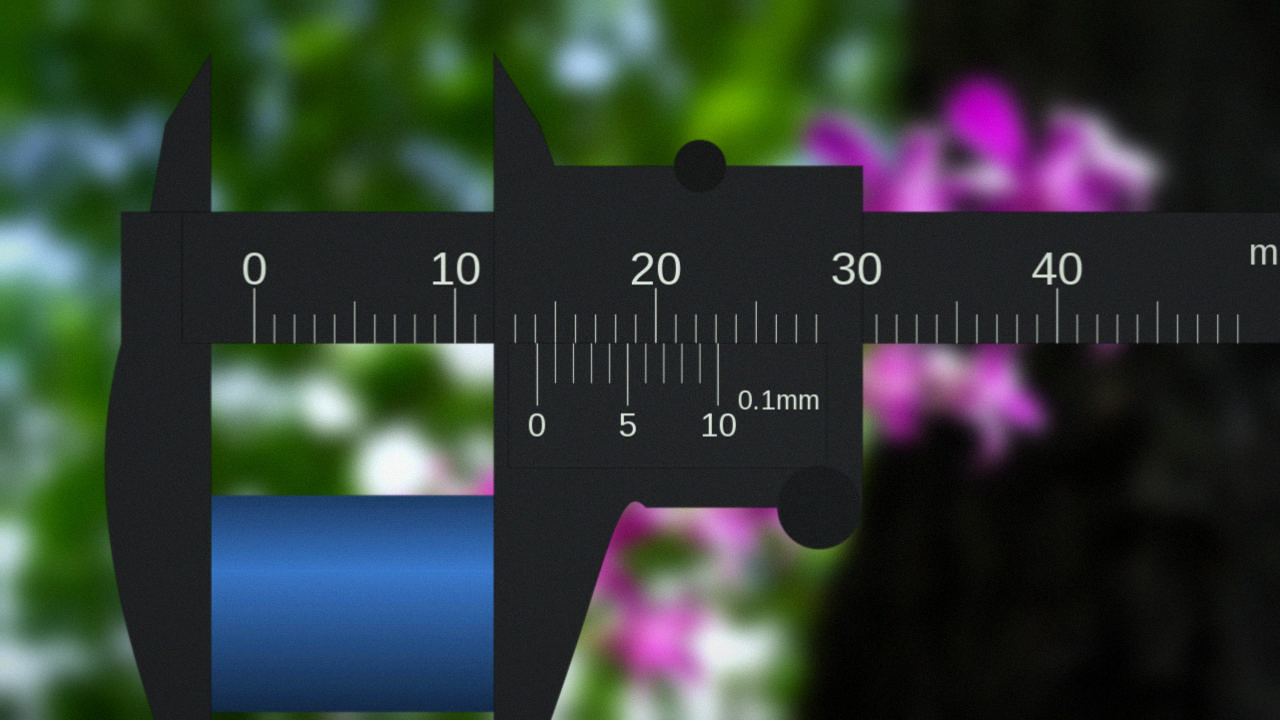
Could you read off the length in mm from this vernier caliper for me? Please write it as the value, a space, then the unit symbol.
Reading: 14.1 mm
